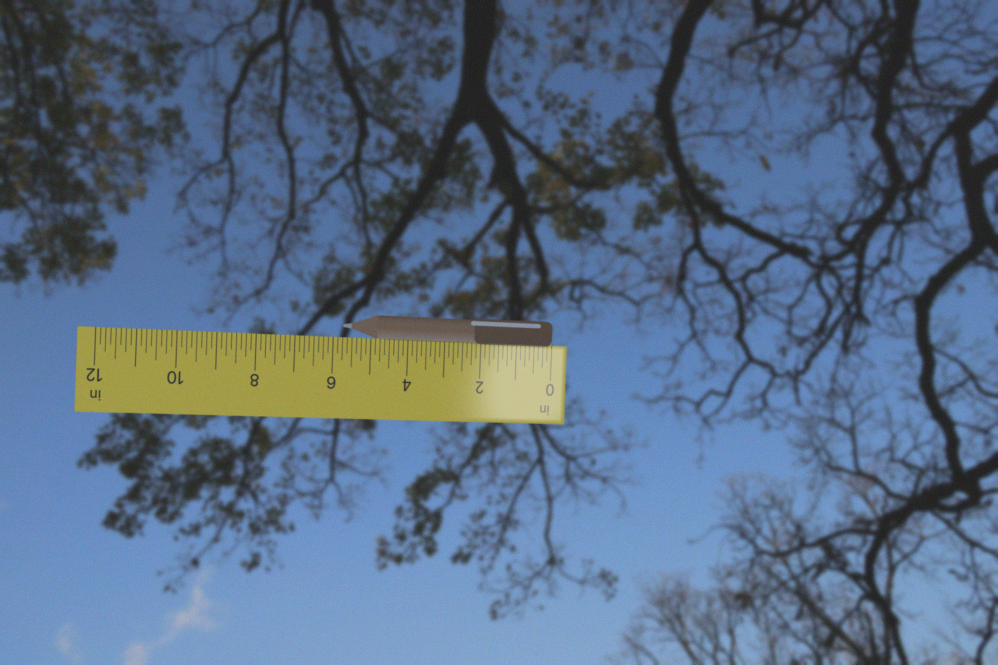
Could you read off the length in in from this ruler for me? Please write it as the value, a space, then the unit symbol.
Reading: 5.75 in
